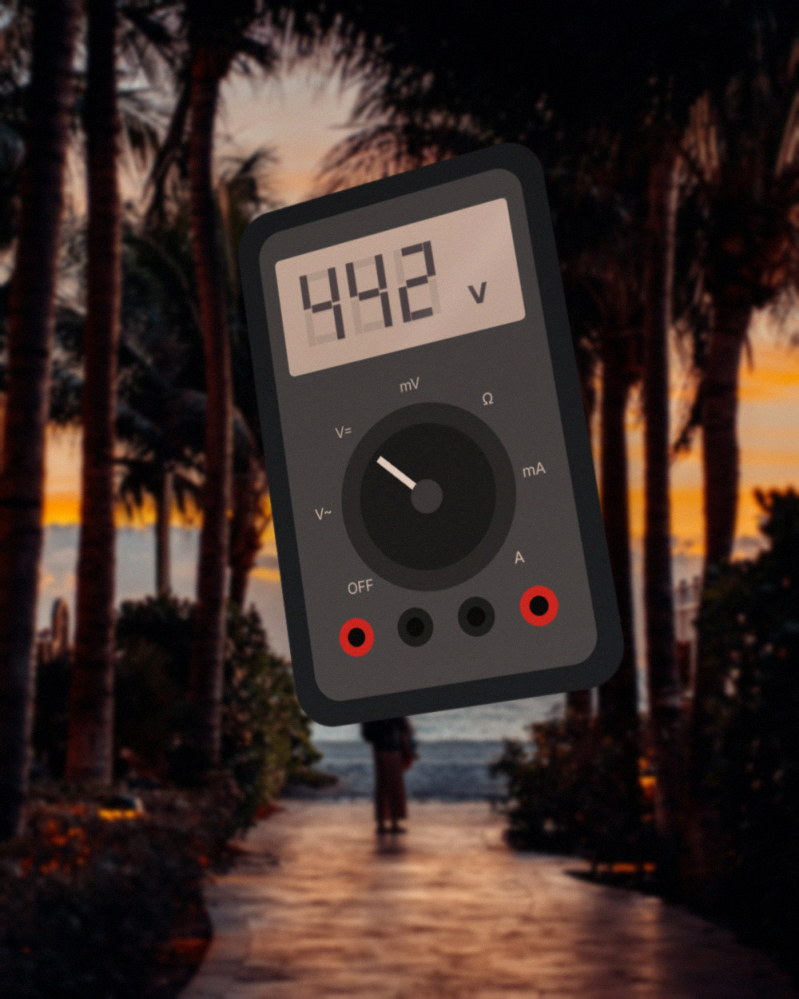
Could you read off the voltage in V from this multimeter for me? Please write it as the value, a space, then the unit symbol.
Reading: 442 V
